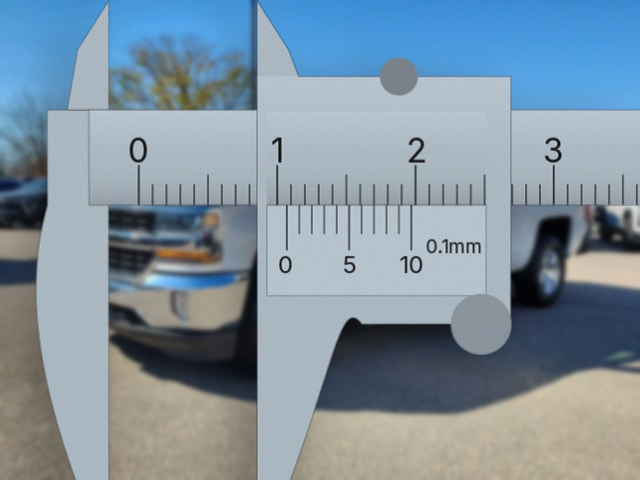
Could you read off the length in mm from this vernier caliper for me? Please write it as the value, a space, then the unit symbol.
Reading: 10.7 mm
